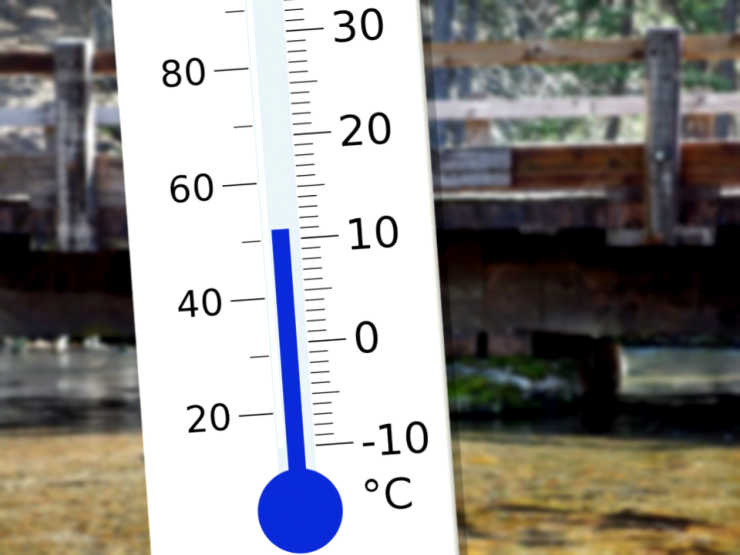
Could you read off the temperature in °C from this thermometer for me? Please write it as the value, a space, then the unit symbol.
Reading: 11 °C
